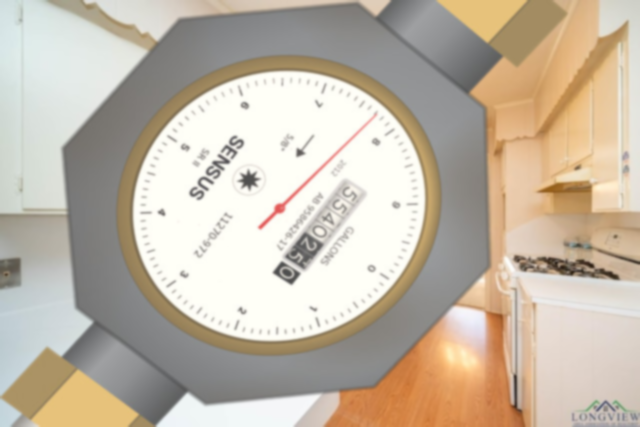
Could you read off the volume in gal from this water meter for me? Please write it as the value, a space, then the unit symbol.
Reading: 5540247.7 gal
